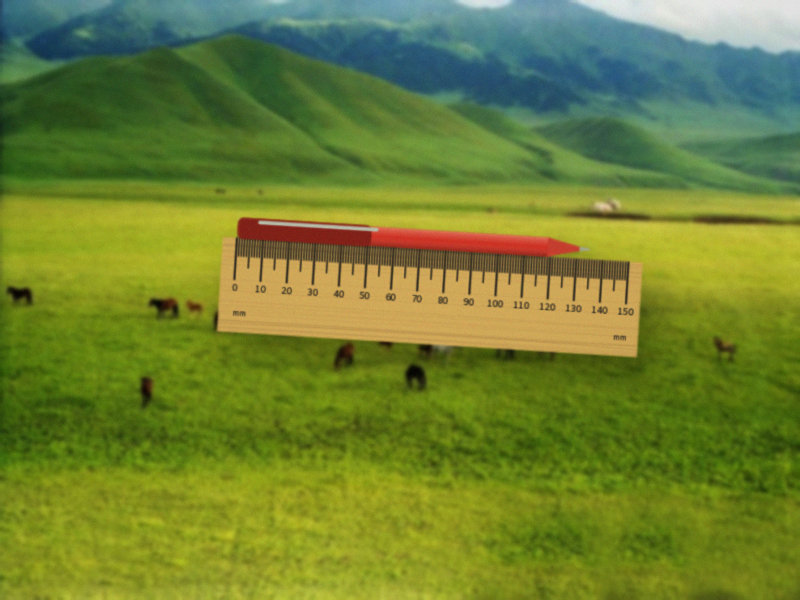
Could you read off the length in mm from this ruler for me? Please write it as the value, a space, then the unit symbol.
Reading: 135 mm
